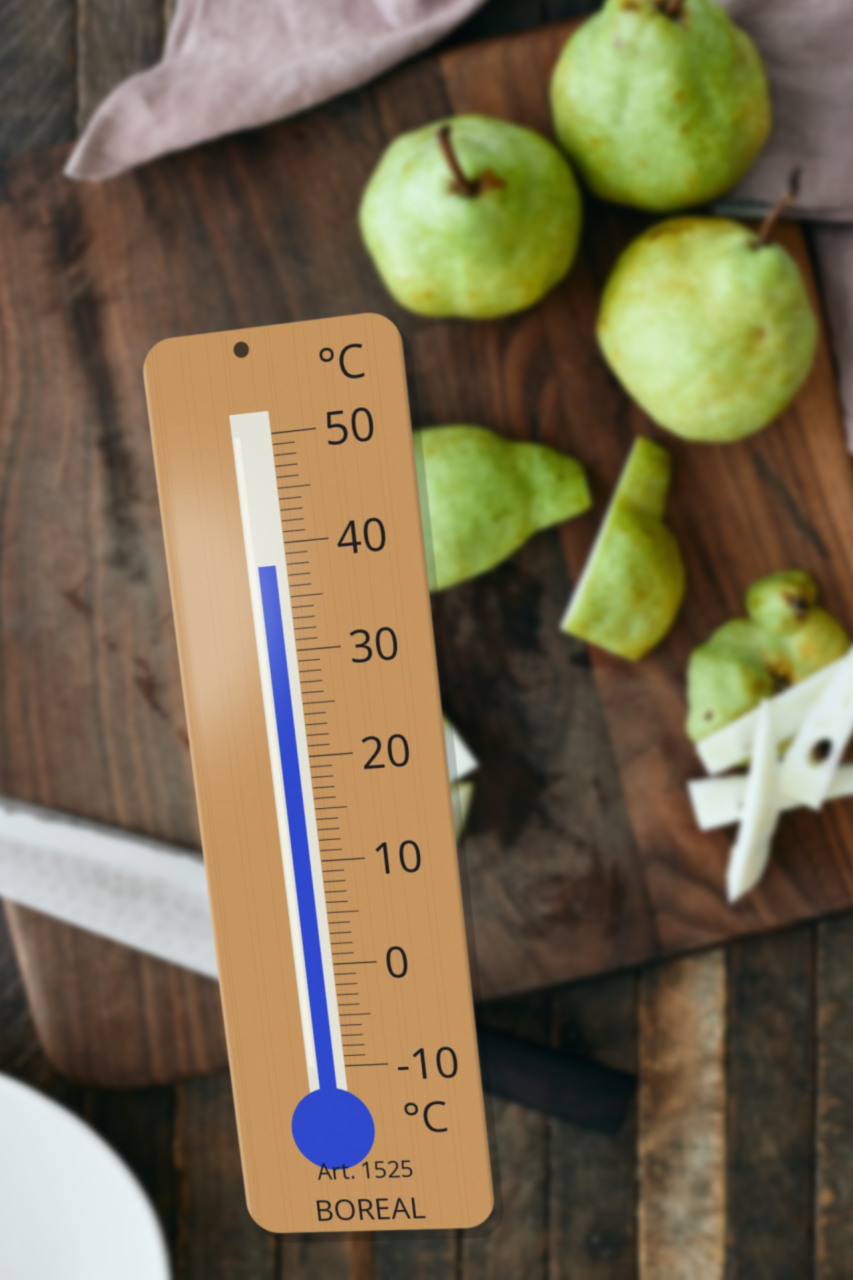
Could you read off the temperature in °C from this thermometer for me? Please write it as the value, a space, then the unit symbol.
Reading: 38 °C
